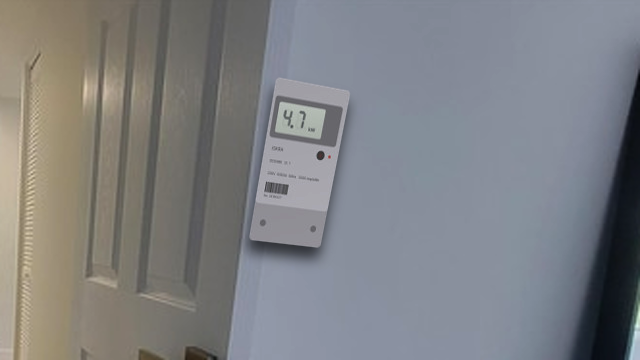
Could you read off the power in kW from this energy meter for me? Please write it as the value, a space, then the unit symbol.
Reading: 4.7 kW
